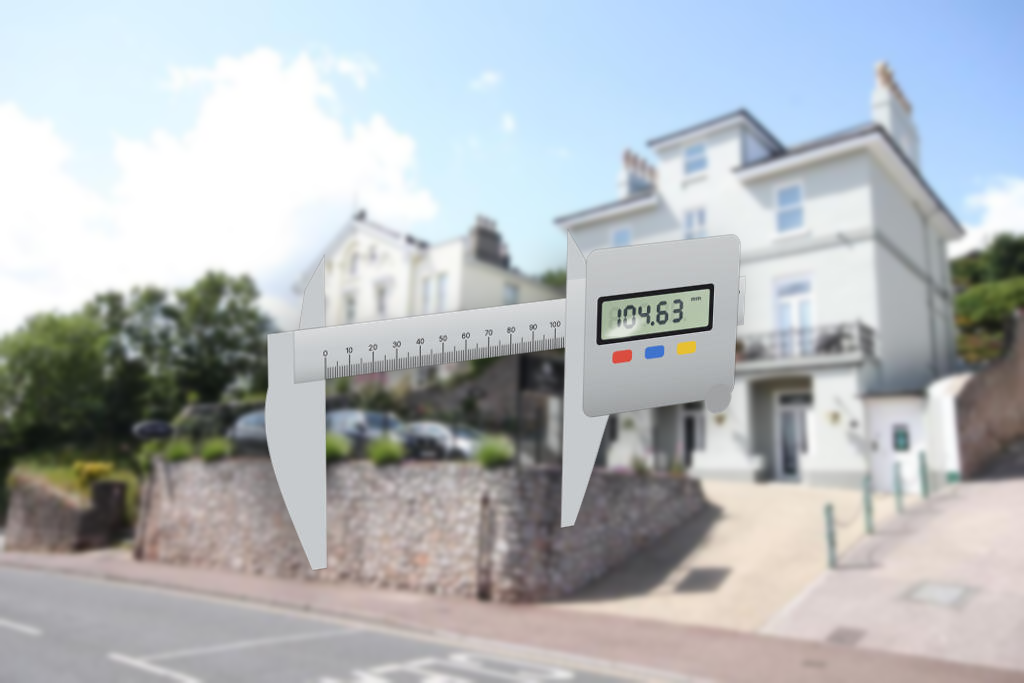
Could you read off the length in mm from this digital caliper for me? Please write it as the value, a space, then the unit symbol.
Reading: 104.63 mm
